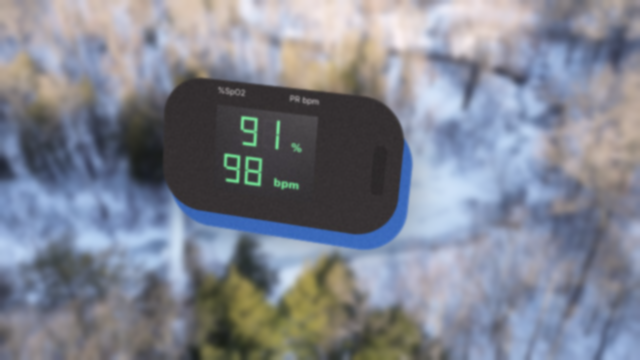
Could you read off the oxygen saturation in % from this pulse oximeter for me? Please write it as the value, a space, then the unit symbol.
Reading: 91 %
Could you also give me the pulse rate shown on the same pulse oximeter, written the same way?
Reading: 98 bpm
